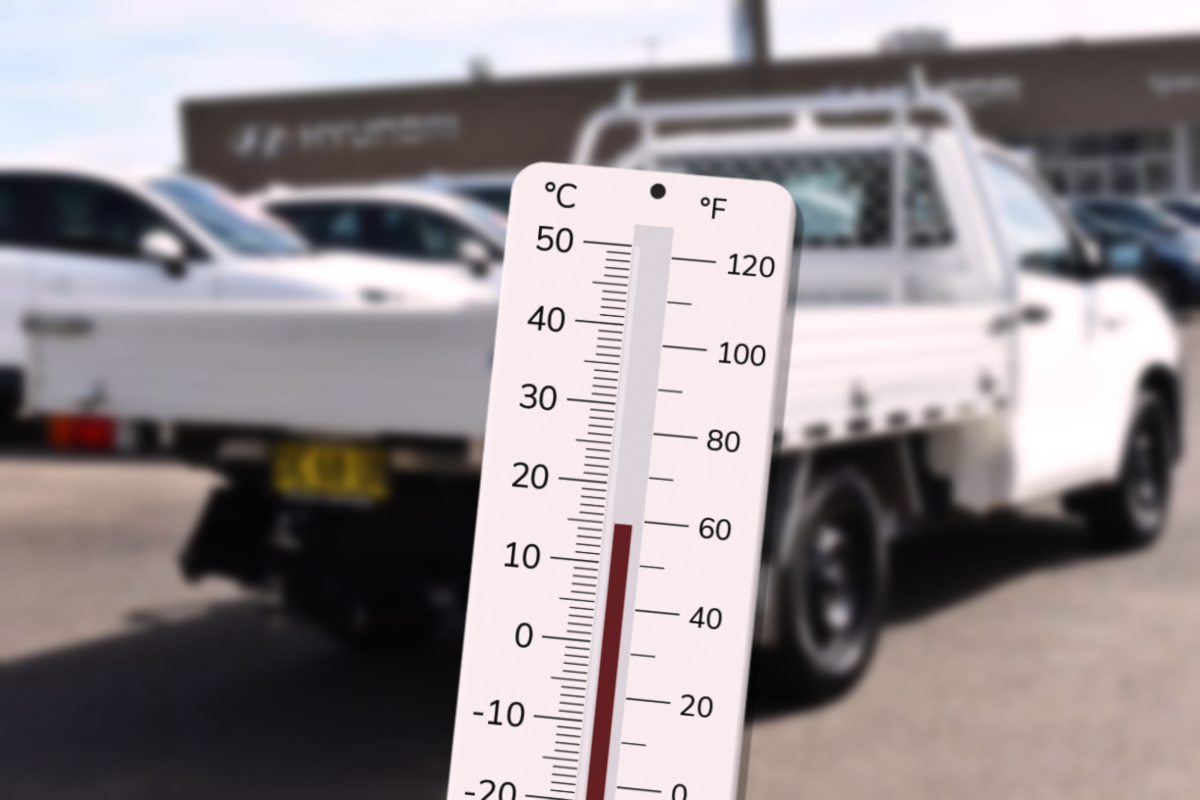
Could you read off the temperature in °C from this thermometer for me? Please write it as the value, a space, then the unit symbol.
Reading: 15 °C
